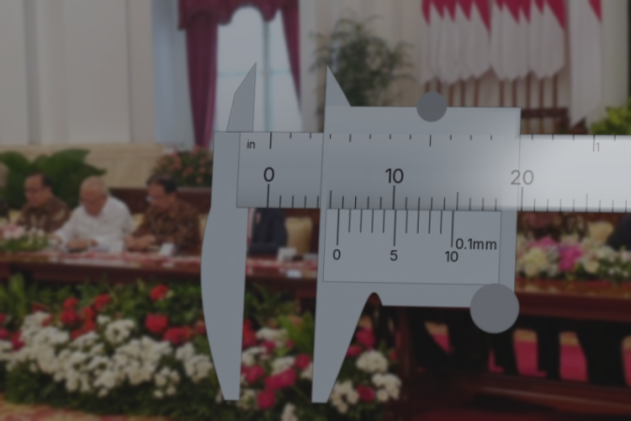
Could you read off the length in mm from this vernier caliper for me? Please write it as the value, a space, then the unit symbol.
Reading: 5.7 mm
